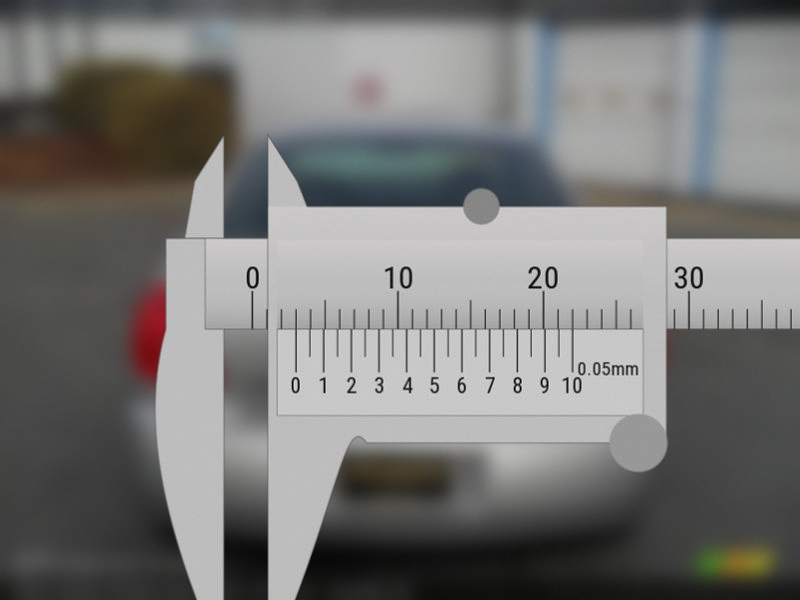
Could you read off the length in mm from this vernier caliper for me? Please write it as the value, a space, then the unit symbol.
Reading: 3.0 mm
